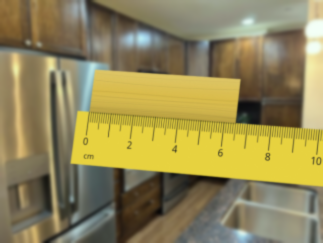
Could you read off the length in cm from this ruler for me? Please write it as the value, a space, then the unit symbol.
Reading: 6.5 cm
